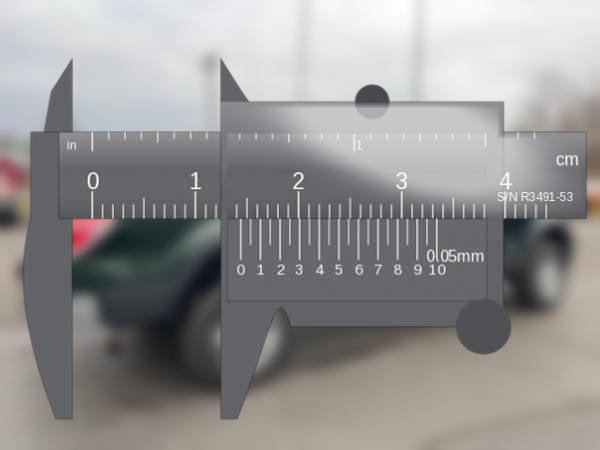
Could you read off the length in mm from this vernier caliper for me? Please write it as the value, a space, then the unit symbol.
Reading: 14.4 mm
